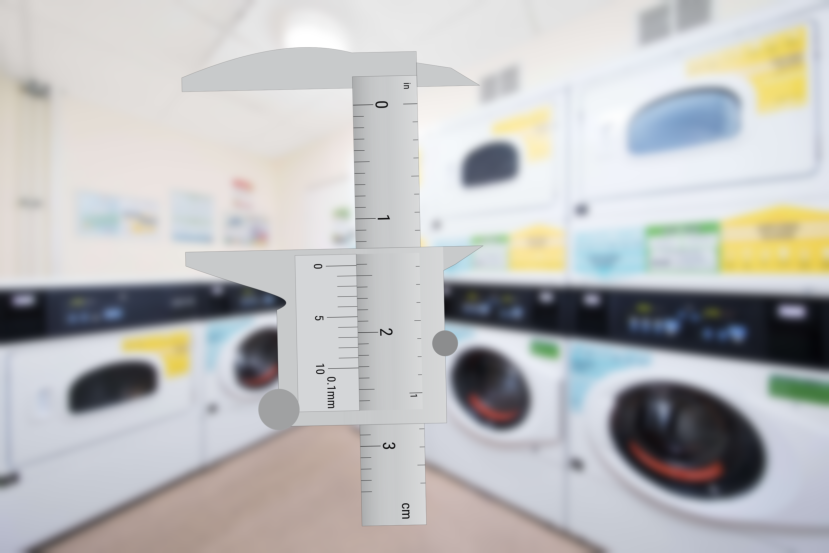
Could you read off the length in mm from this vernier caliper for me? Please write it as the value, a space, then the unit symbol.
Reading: 14.1 mm
